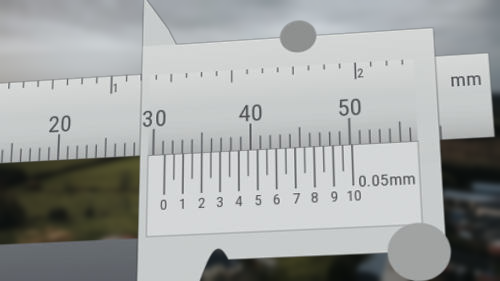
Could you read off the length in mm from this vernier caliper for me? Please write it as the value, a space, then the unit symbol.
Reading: 31.2 mm
